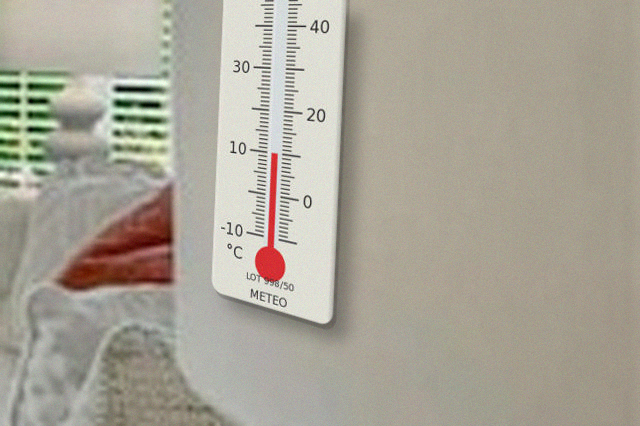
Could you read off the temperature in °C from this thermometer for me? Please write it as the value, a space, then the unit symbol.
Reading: 10 °C
